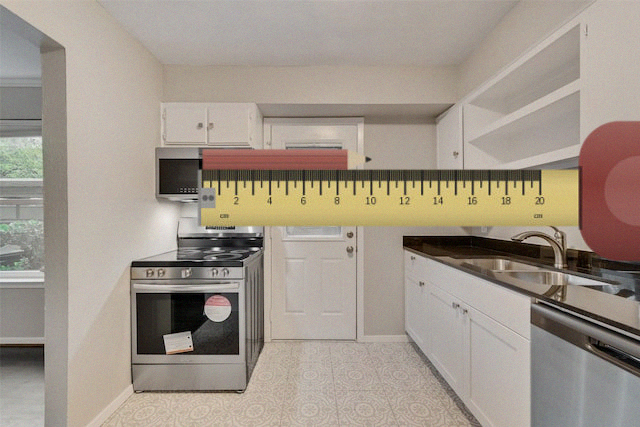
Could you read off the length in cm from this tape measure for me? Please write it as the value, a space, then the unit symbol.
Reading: 10 cm
